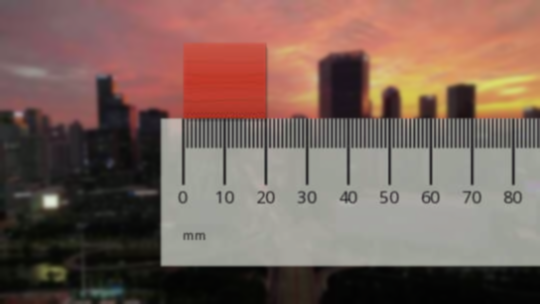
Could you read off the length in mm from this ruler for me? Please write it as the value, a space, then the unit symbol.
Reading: 20 mm
